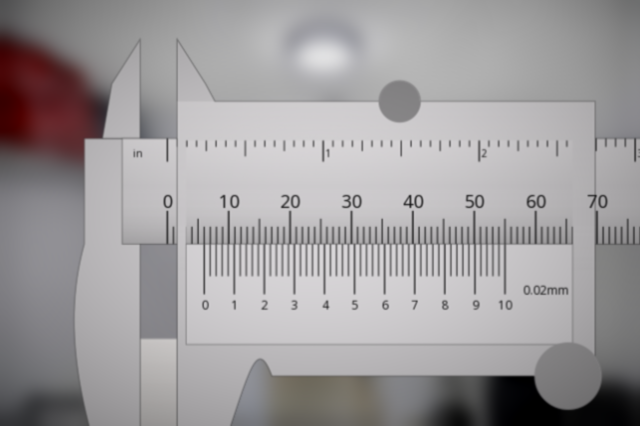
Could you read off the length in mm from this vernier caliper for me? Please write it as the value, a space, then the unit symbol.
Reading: 6.0 mm
